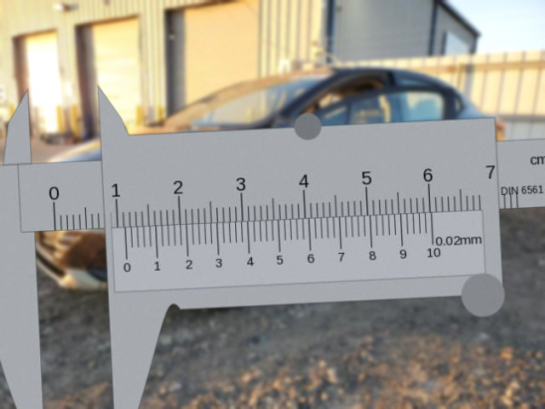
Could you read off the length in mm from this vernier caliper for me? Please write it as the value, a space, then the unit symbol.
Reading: 11.2 mm
